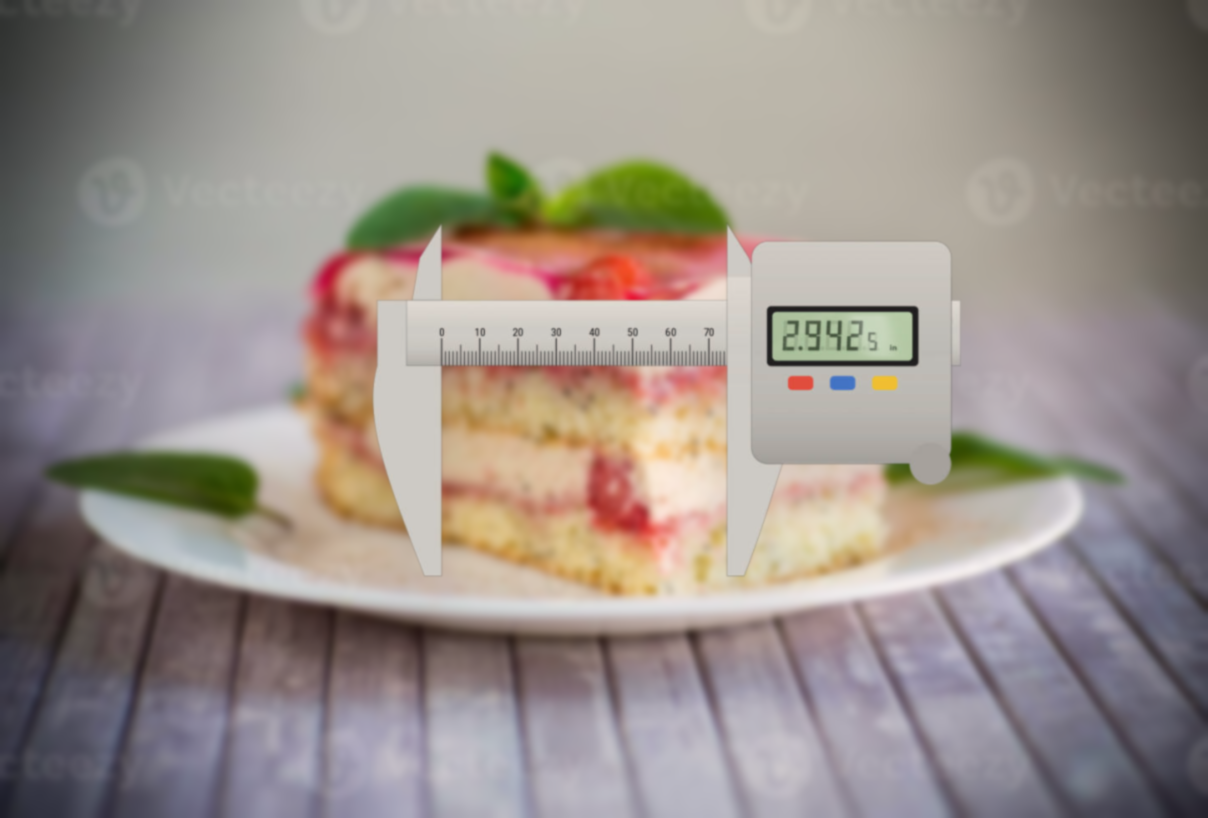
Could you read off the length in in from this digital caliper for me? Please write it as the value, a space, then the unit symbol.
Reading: 2.9425 in
